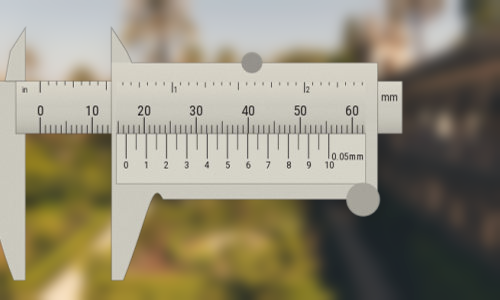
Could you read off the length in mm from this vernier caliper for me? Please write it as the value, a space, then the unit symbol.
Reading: 16.5 mm
